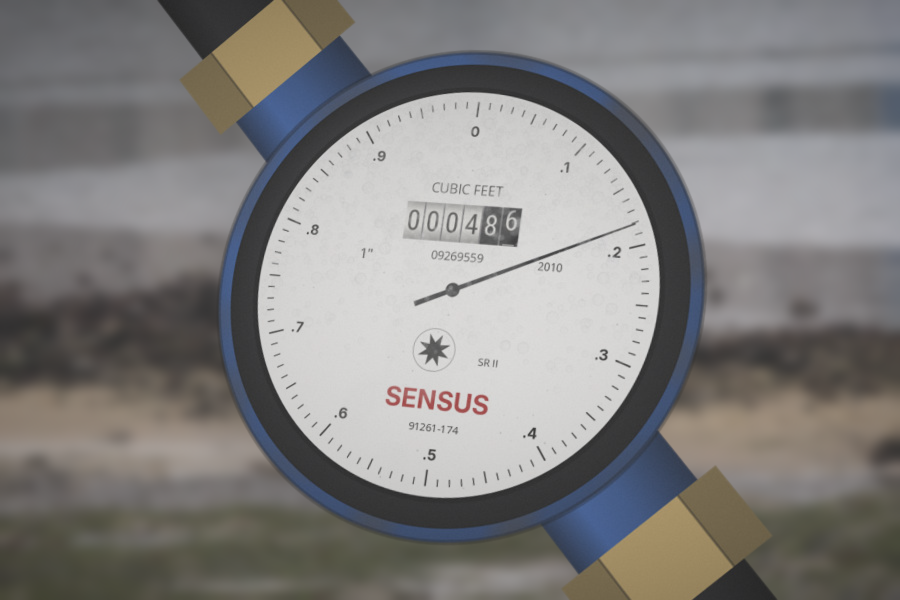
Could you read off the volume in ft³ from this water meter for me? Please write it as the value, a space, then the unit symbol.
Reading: 486.18 ft³
